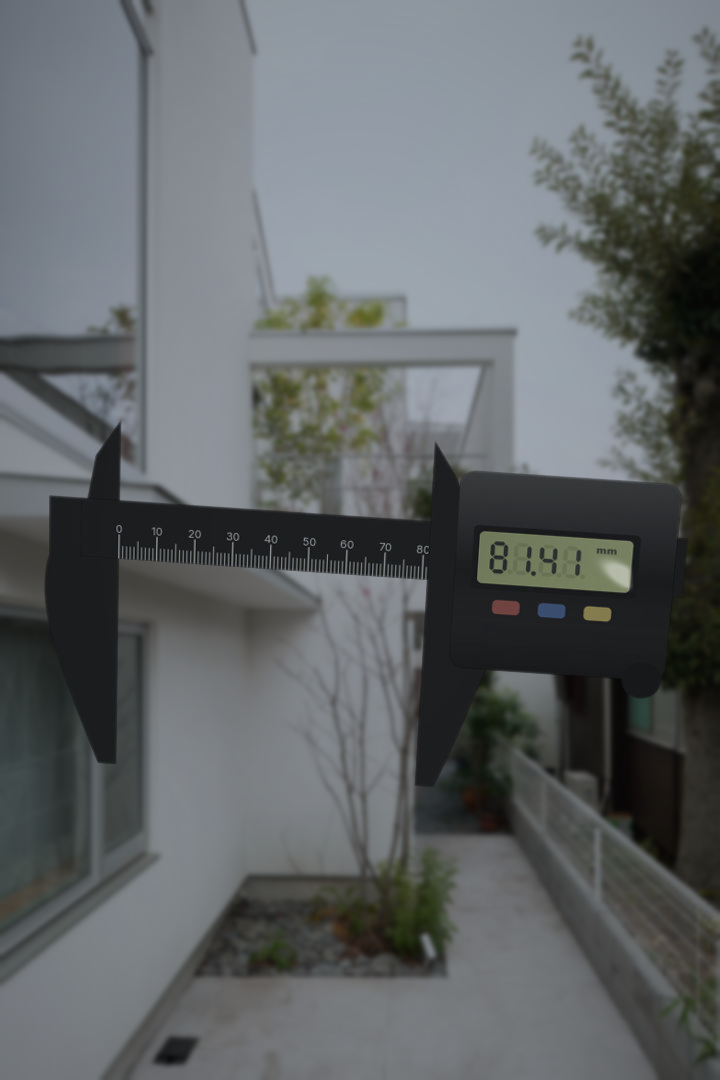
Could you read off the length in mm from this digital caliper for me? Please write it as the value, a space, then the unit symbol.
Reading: 81.41 mm
